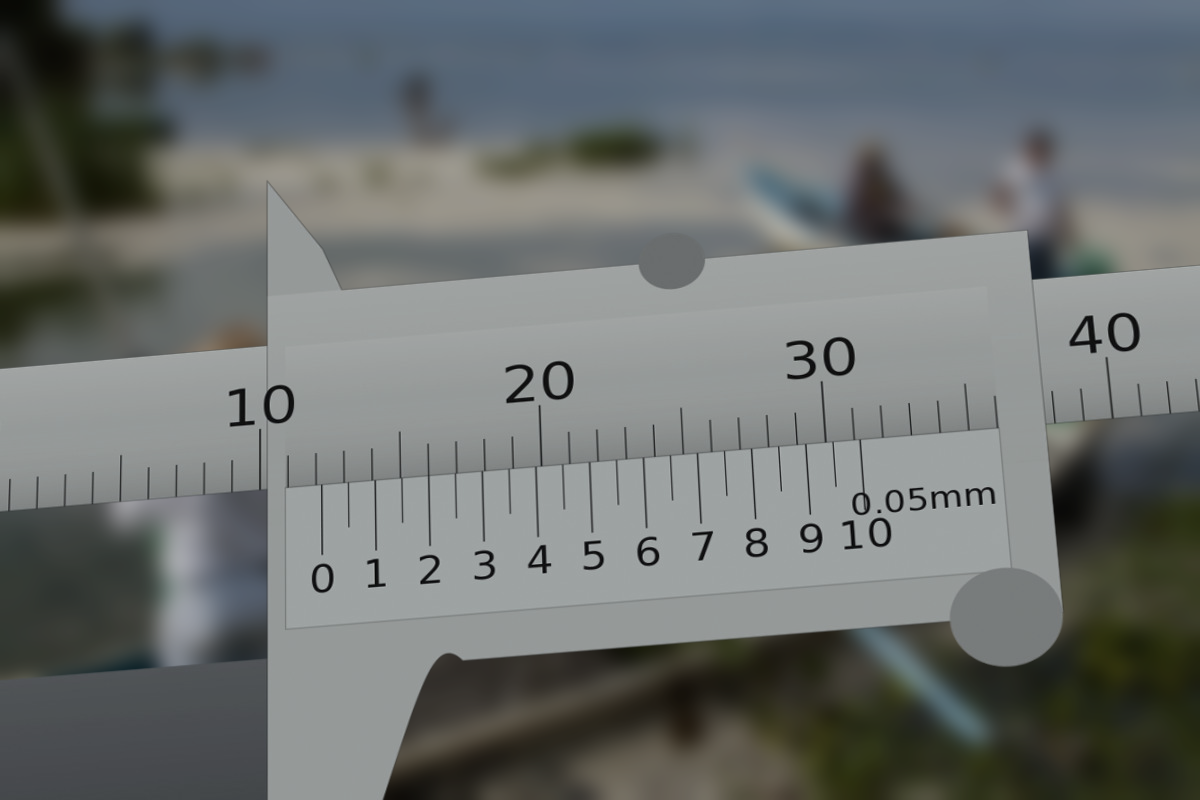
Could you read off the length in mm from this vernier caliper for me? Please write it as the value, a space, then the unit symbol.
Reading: 12.20 mm
